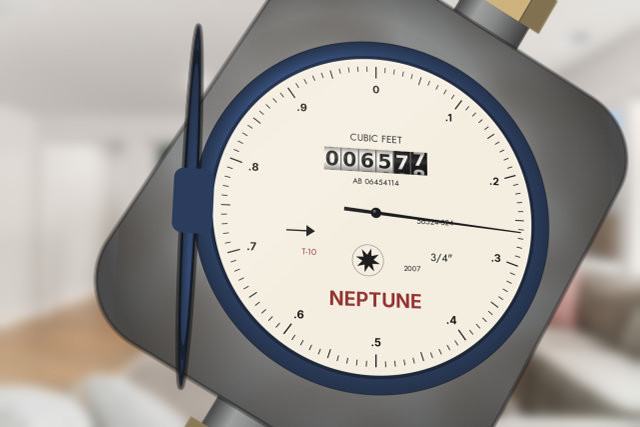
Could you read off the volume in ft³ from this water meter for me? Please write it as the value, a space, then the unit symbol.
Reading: 6577.26 ft³
